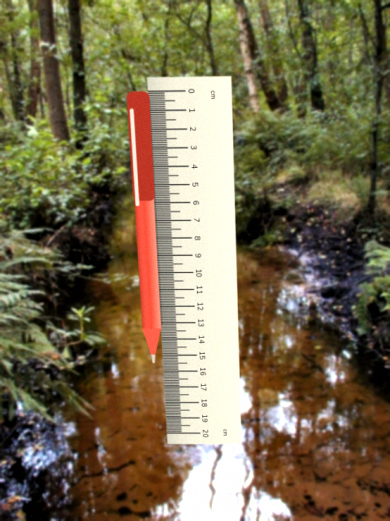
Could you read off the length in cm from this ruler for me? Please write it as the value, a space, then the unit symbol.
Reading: 15.5 cm
